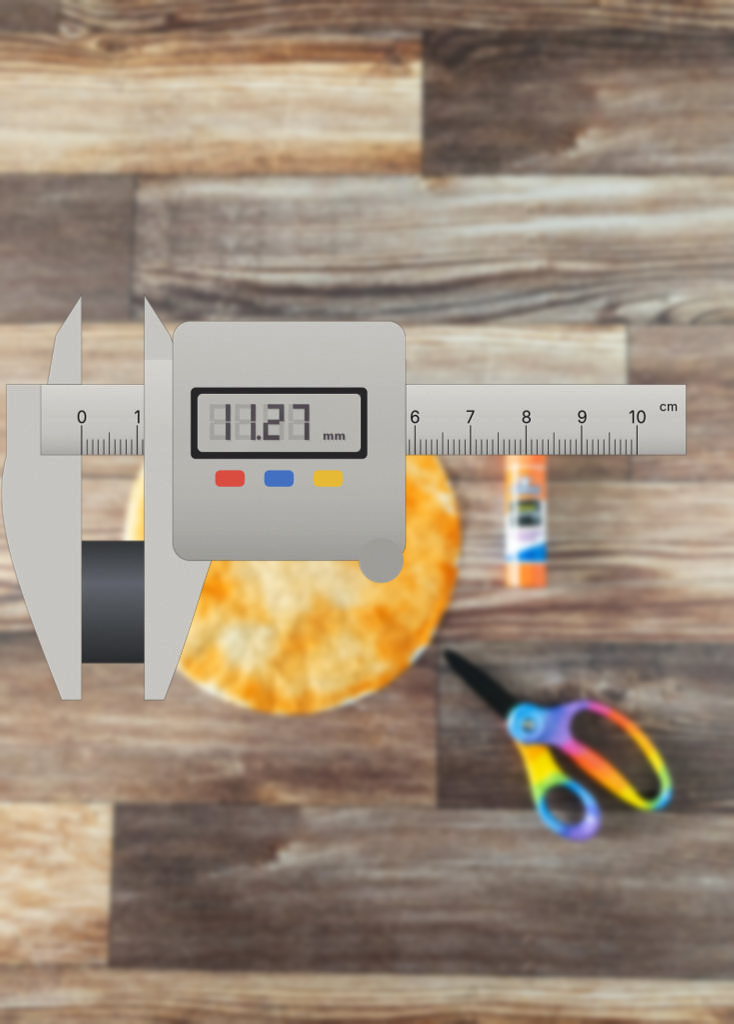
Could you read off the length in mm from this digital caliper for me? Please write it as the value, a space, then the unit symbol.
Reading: 11.27 mm
